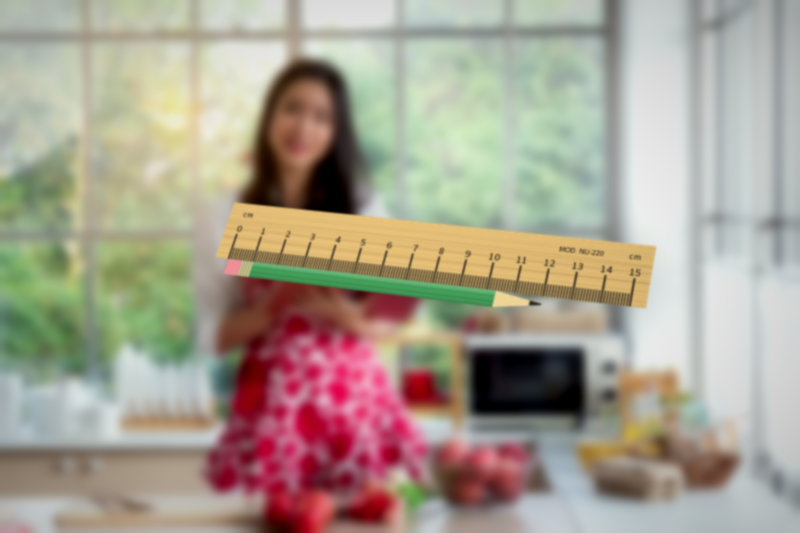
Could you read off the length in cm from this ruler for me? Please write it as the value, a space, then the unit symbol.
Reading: 12 cm
